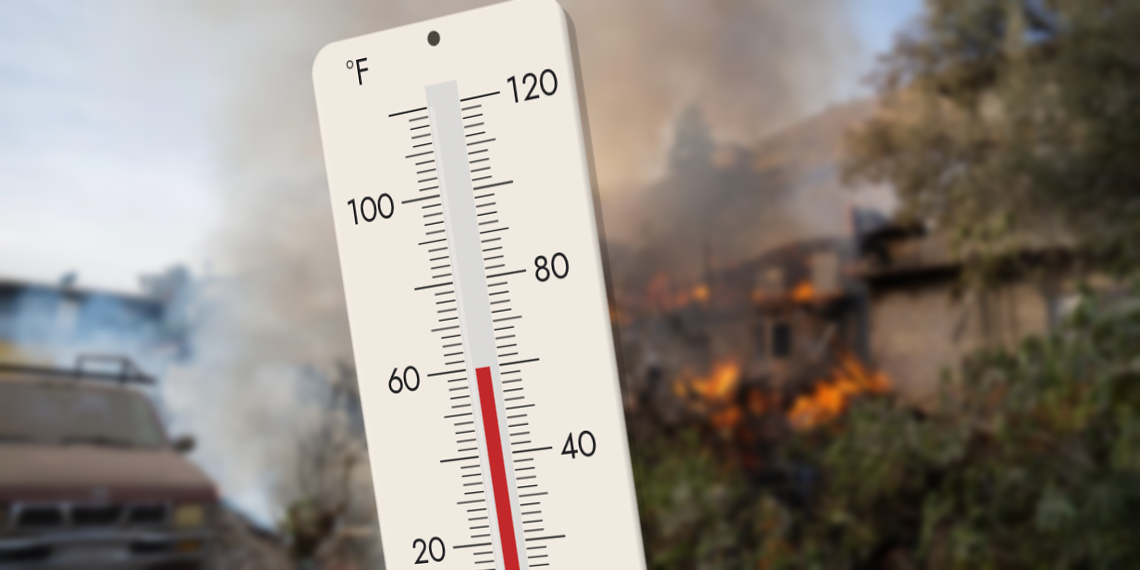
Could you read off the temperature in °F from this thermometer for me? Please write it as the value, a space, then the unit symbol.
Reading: 60 °F
